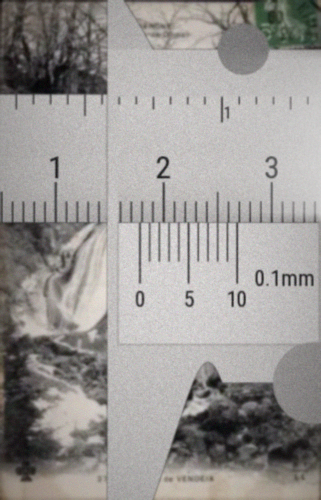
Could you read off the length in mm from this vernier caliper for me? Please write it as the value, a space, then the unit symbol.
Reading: 17.8 mm
